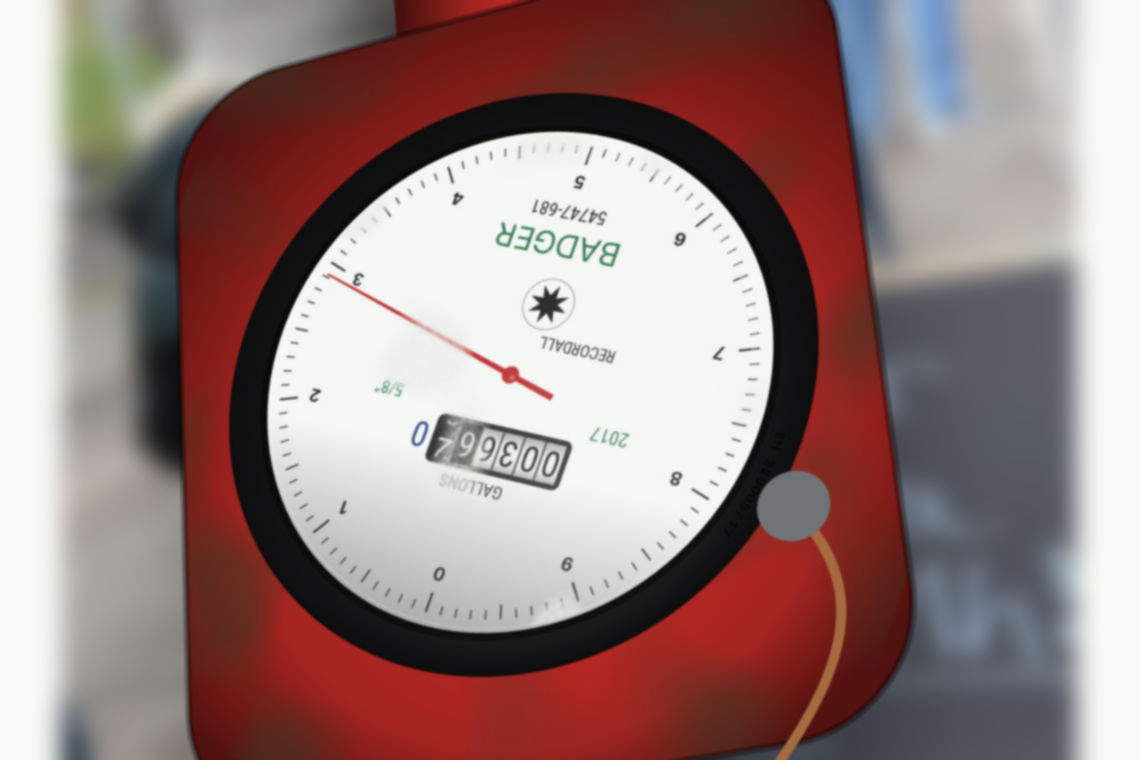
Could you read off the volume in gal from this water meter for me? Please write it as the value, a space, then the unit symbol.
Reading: 36622.9 gal
